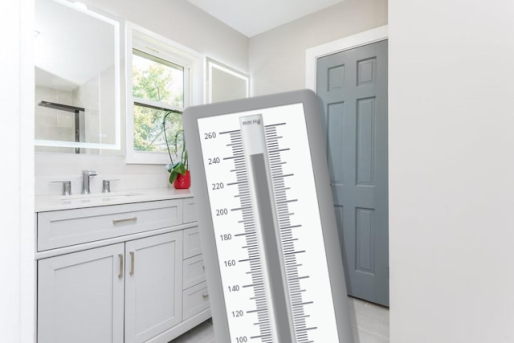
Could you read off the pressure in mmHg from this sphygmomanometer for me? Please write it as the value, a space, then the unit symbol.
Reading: 240 mmHg
